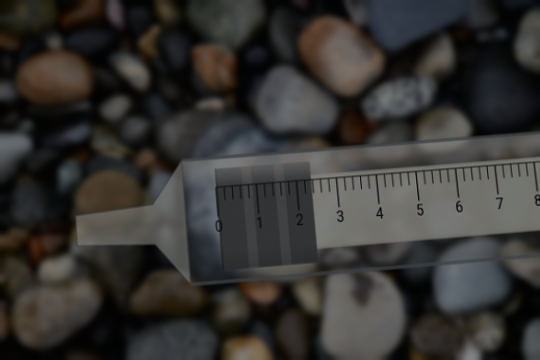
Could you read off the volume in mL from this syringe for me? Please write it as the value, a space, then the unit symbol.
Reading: 0 mL
